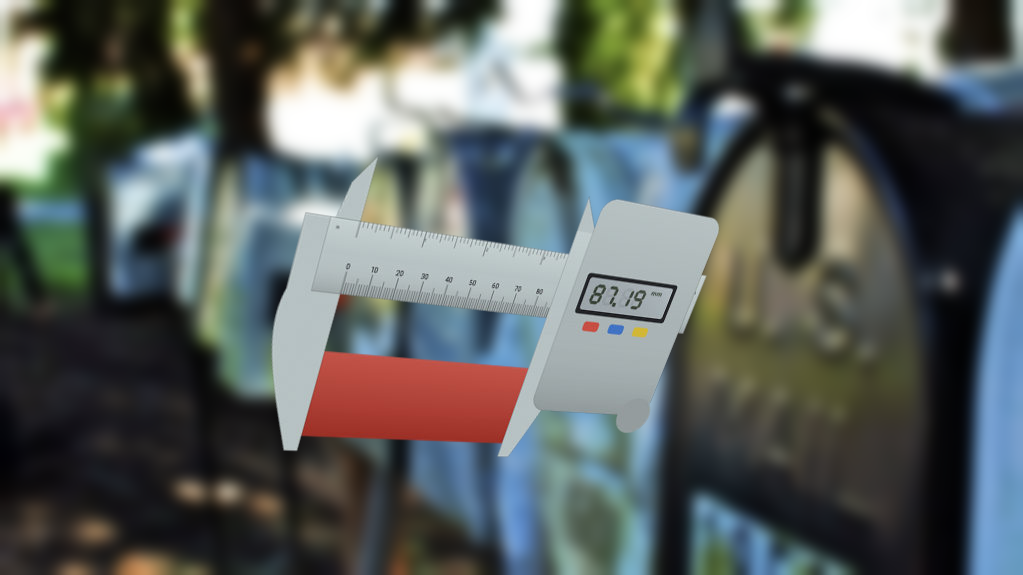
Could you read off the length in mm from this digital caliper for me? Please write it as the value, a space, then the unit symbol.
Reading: 87.19 mm
